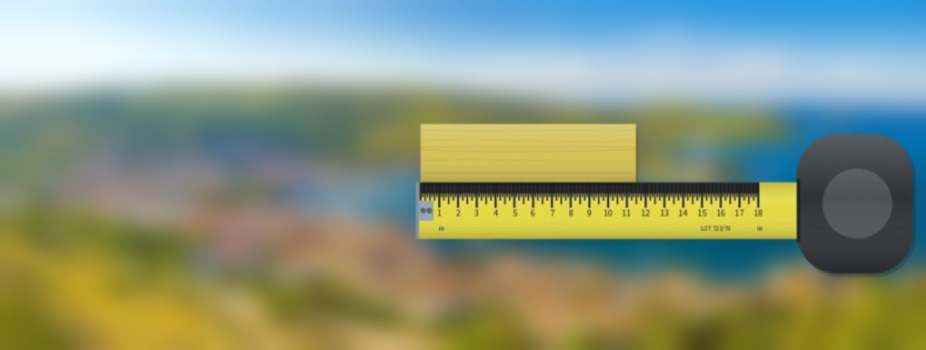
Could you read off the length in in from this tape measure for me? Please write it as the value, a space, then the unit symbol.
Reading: 11.5 in
